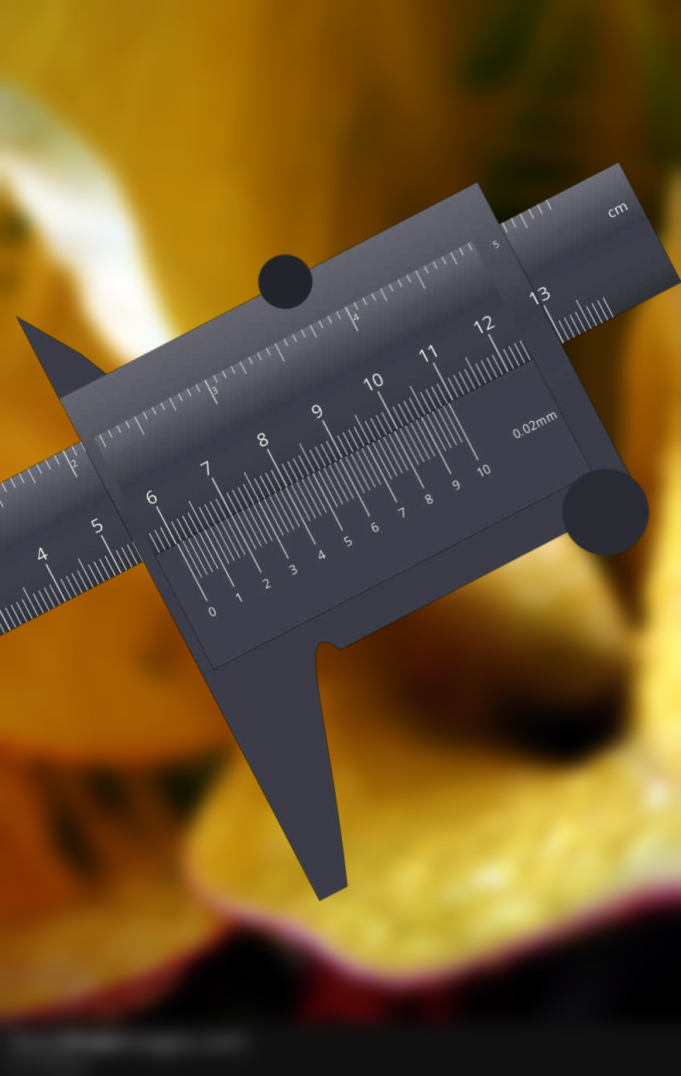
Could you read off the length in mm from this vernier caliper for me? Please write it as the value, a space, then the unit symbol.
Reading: 60.2 mm
